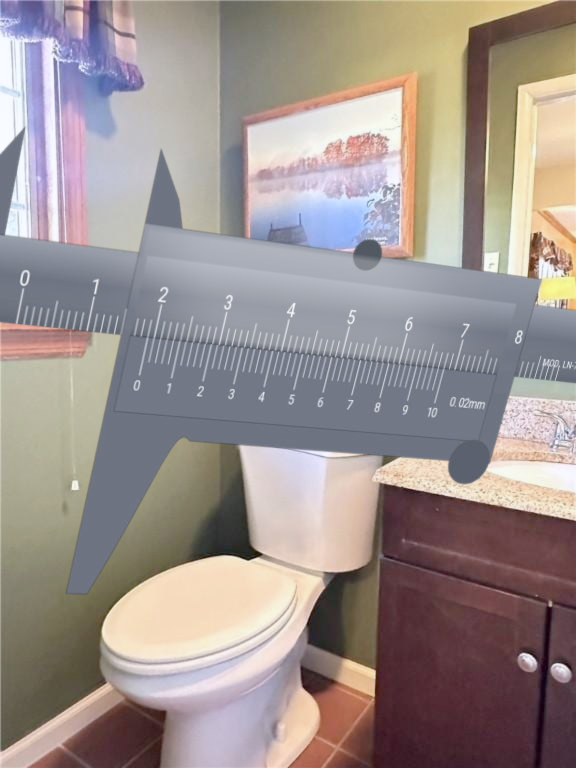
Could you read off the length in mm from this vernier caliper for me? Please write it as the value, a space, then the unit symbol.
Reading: 19.0 mm
